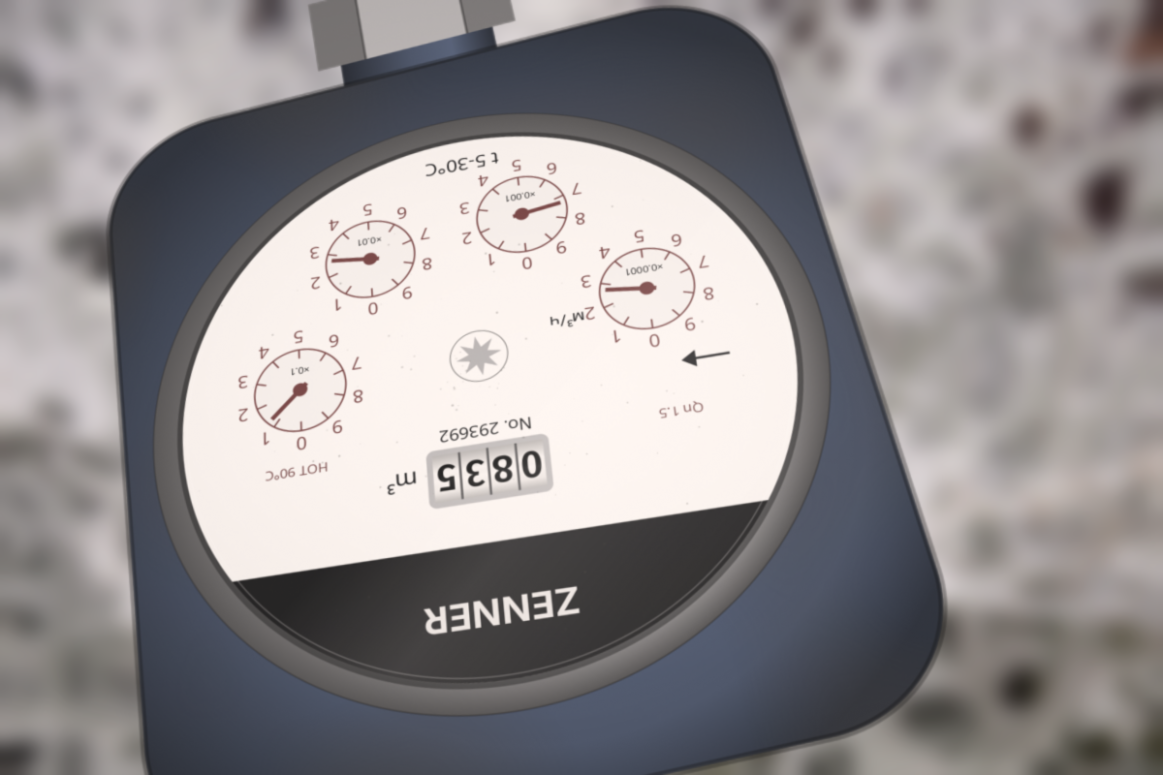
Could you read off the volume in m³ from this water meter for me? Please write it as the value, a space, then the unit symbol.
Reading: 835.1272 m³
